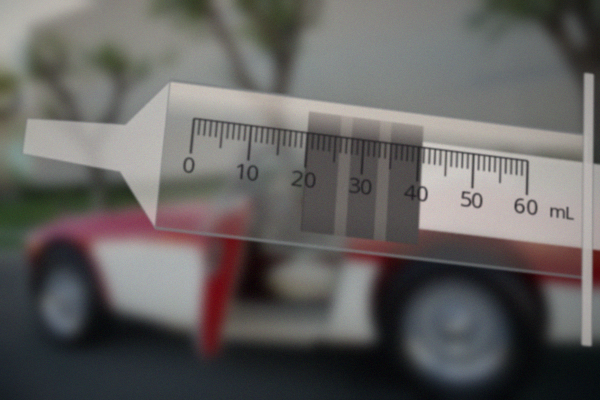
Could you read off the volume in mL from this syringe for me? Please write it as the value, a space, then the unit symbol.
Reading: 20 mL
